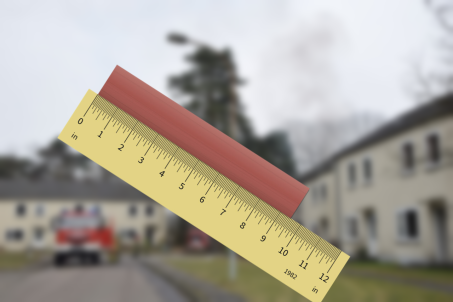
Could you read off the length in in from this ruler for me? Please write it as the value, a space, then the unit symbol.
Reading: 9.5 in
